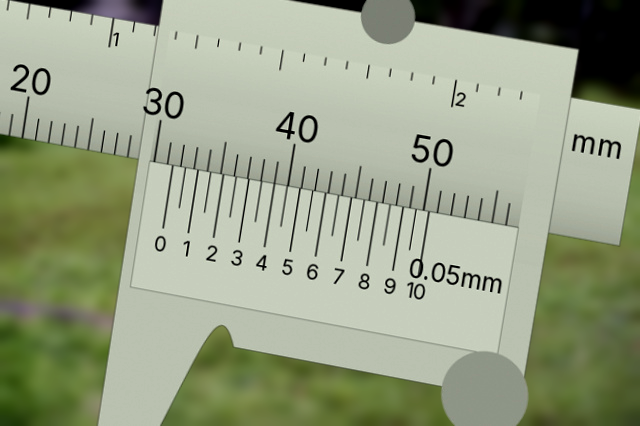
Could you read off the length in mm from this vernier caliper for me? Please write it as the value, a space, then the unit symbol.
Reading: 31.4 mm
